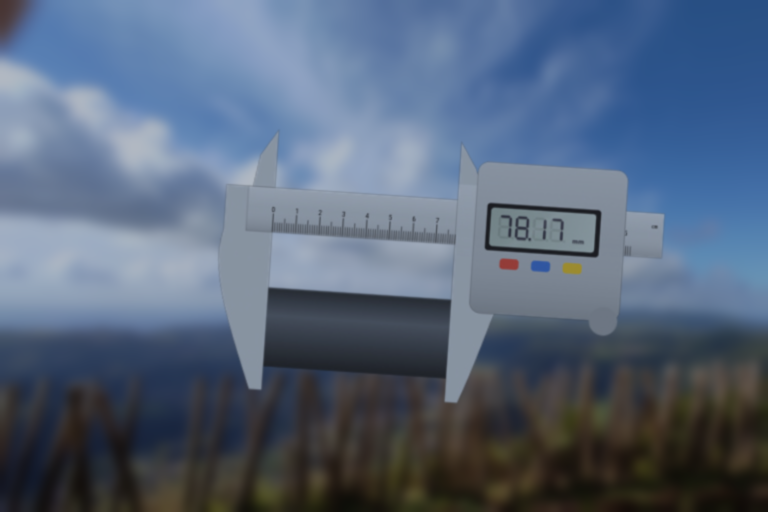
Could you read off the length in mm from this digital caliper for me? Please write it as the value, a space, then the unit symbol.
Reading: 78.17 mm
